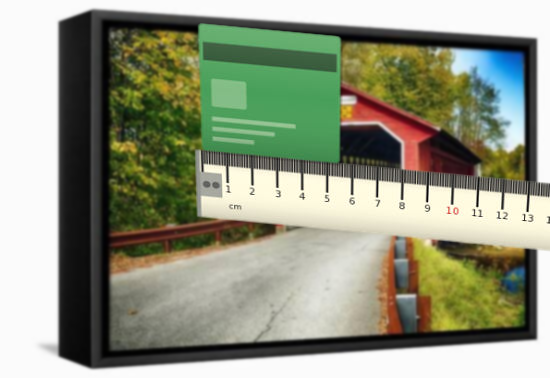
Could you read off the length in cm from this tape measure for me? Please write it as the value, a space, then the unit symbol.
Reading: 5.5 cm
